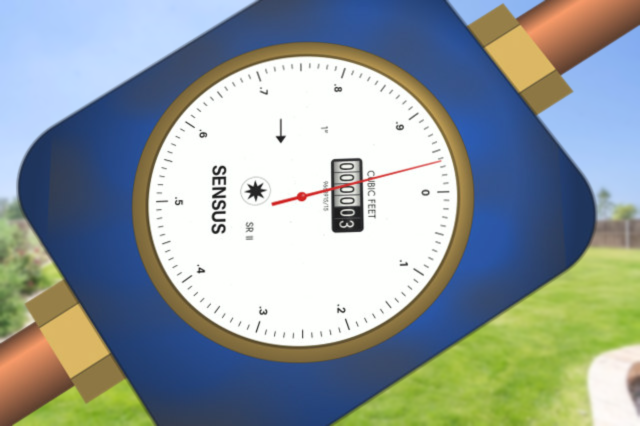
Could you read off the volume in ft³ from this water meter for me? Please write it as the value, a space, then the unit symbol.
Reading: 2.96 ft³
